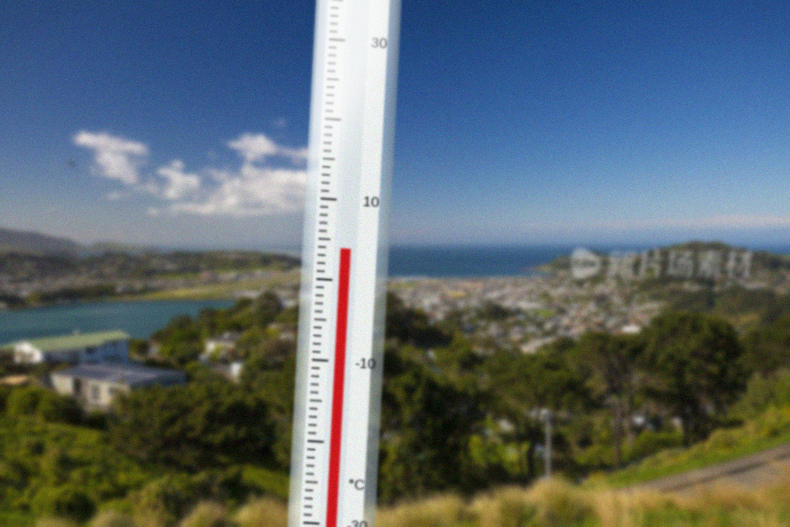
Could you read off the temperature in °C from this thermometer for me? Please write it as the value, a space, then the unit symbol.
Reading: 4 °C
